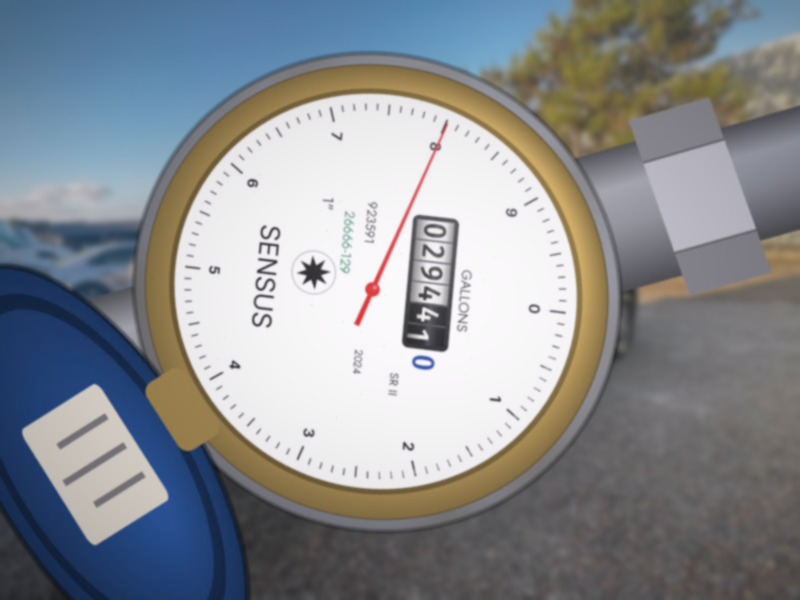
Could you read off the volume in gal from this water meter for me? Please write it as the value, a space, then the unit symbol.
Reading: 294408.0 gal
